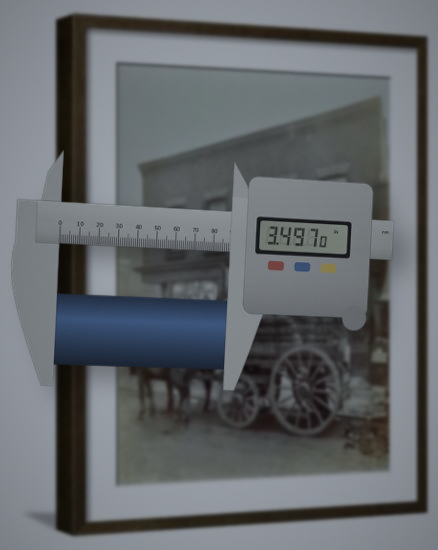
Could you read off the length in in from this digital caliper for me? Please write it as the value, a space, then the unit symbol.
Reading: 3.4970 in
